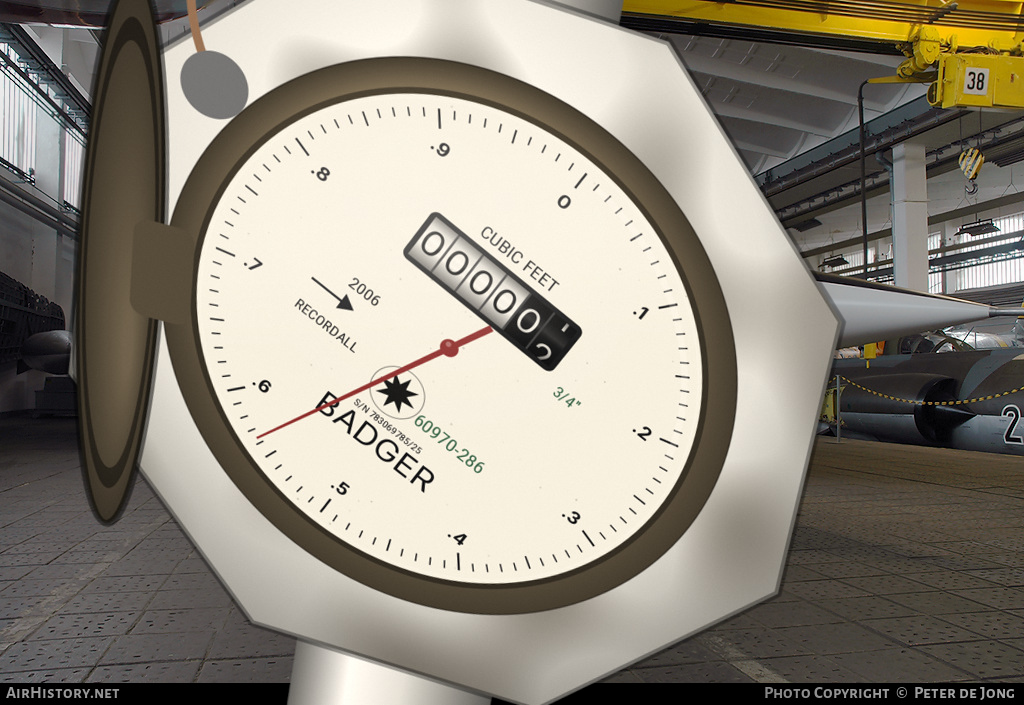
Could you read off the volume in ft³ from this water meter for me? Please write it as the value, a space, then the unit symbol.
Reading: 1.56 ft³
